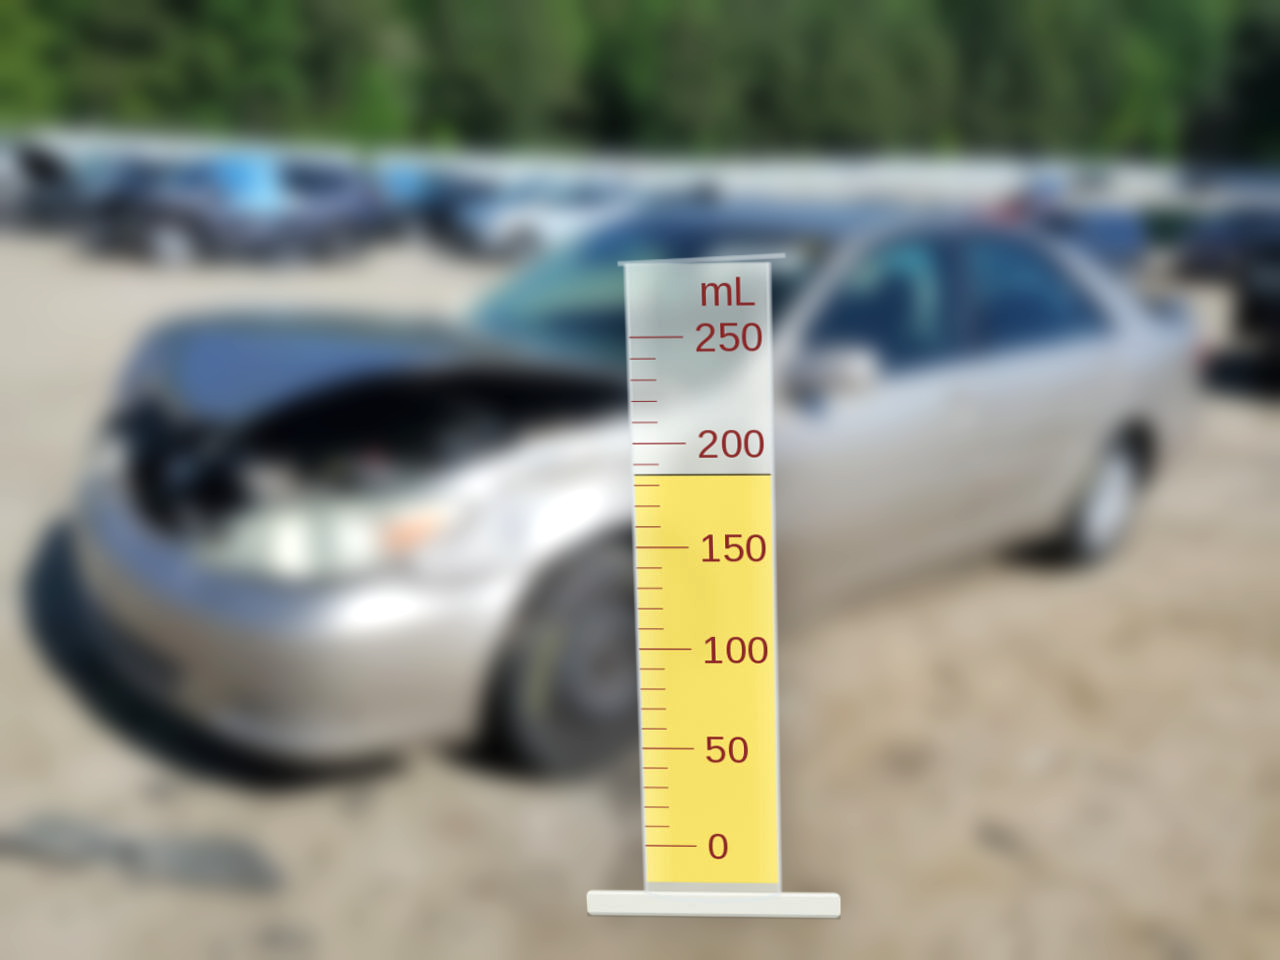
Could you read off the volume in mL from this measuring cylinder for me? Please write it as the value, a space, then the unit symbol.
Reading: 185 mL
